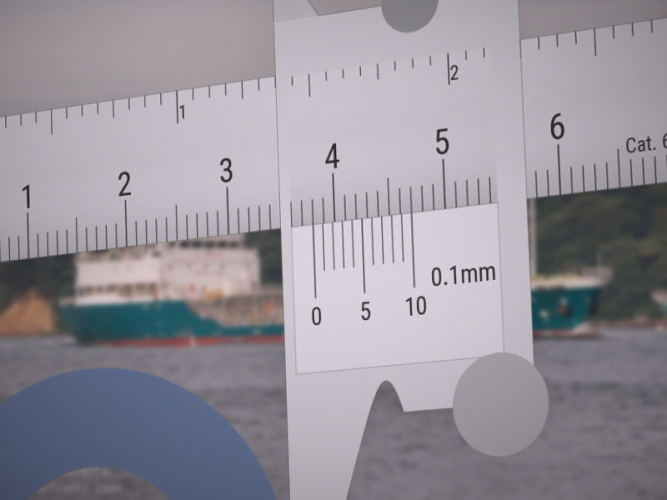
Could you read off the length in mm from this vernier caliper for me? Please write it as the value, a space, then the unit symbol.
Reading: 38.0 mm
